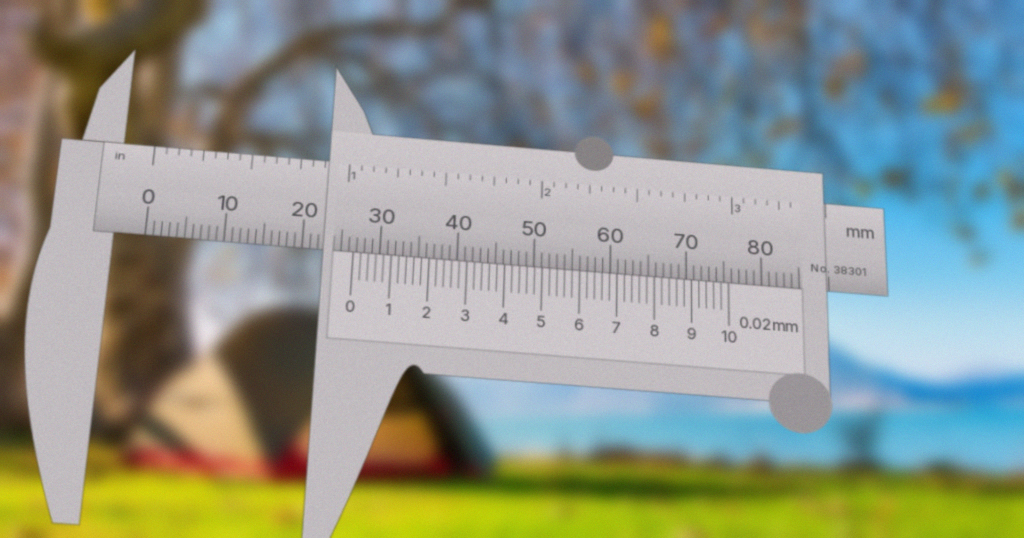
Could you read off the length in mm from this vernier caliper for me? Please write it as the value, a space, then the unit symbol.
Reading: 26.6 mm
